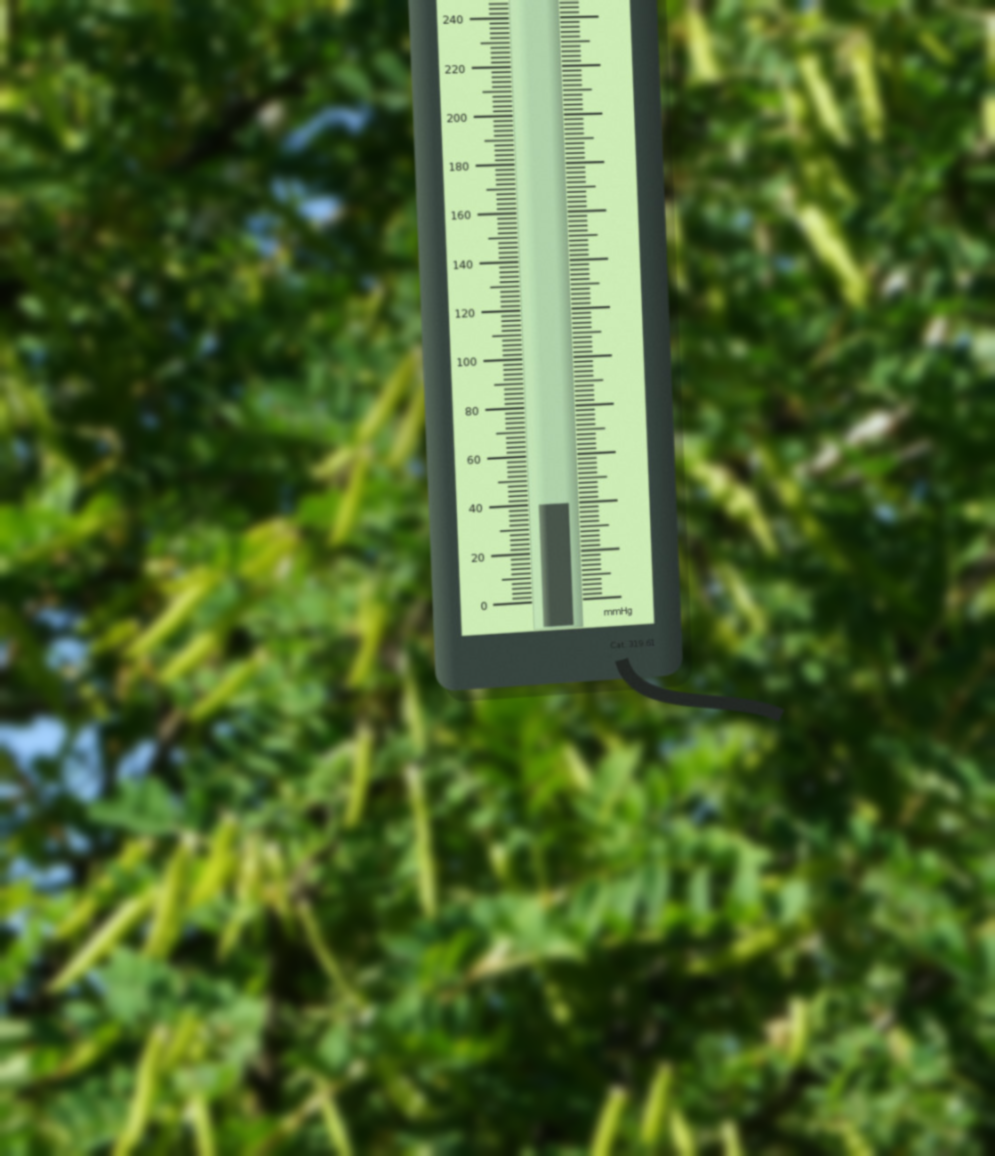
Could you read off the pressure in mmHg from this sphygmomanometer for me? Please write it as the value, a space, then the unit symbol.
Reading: 40 mmHg
